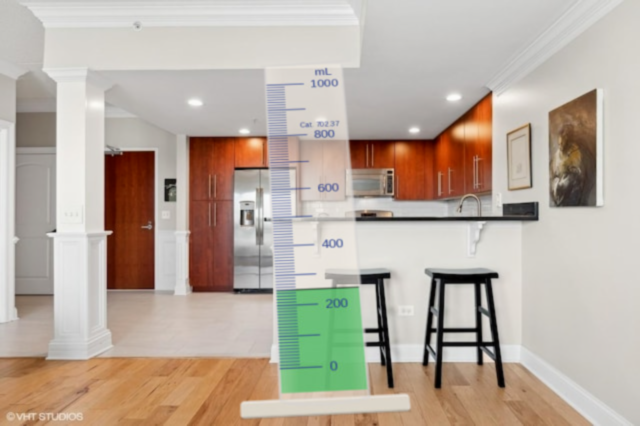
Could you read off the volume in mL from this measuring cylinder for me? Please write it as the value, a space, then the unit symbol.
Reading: 250 mL
